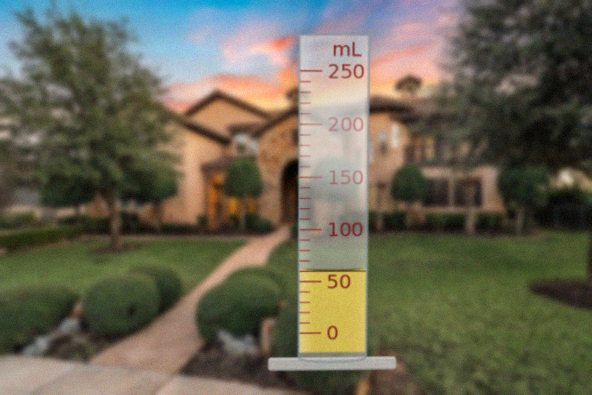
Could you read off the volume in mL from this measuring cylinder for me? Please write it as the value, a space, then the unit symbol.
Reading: 60 mL
